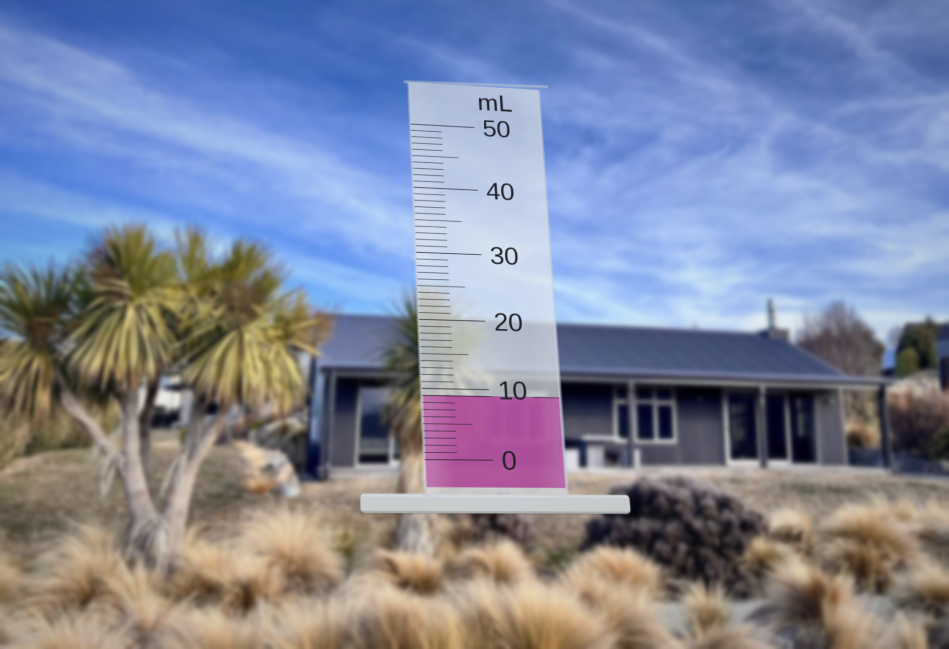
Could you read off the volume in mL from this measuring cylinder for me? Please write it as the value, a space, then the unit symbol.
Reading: 9 mL
